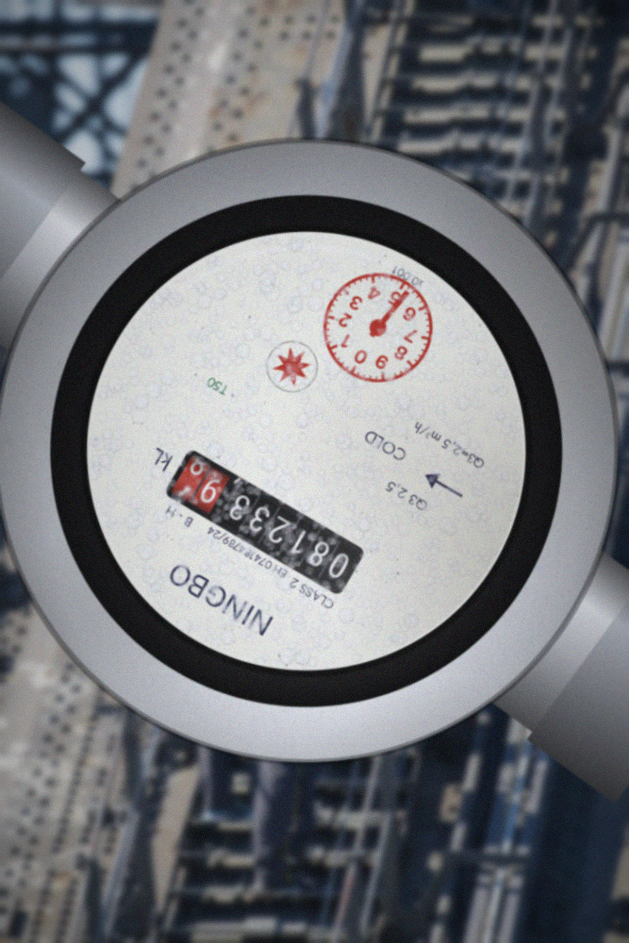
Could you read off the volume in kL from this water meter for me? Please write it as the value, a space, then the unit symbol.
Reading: 81233.975 kL
